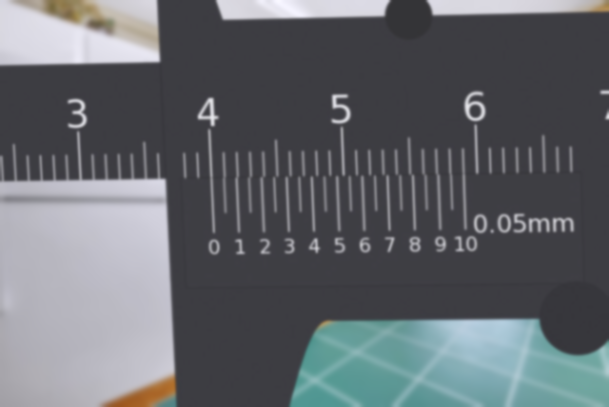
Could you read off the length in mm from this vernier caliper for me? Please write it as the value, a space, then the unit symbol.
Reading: 40.0 mm
